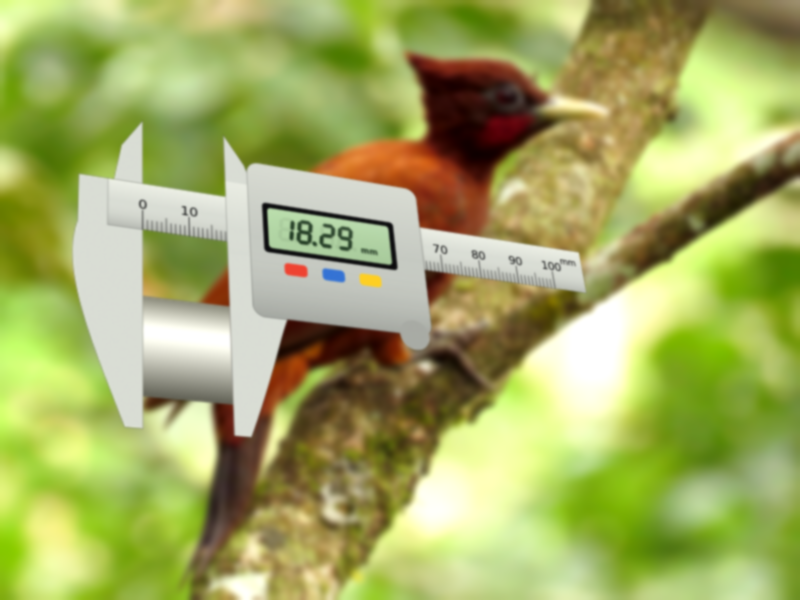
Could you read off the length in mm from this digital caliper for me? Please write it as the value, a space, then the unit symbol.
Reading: 18.29 mm
